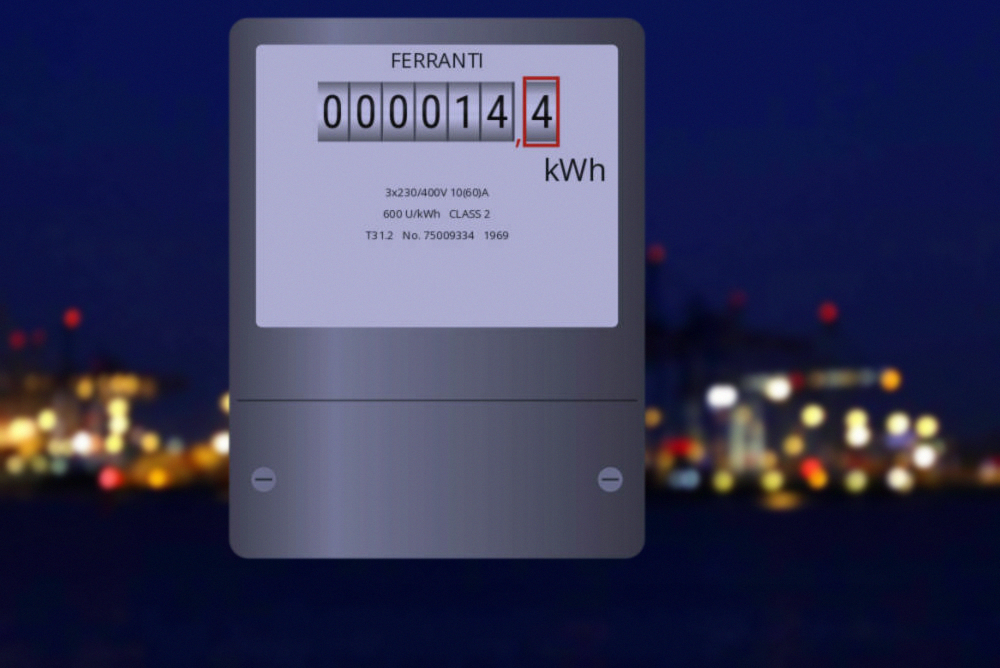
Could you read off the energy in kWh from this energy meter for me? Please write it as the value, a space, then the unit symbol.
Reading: 14.4 kWh
